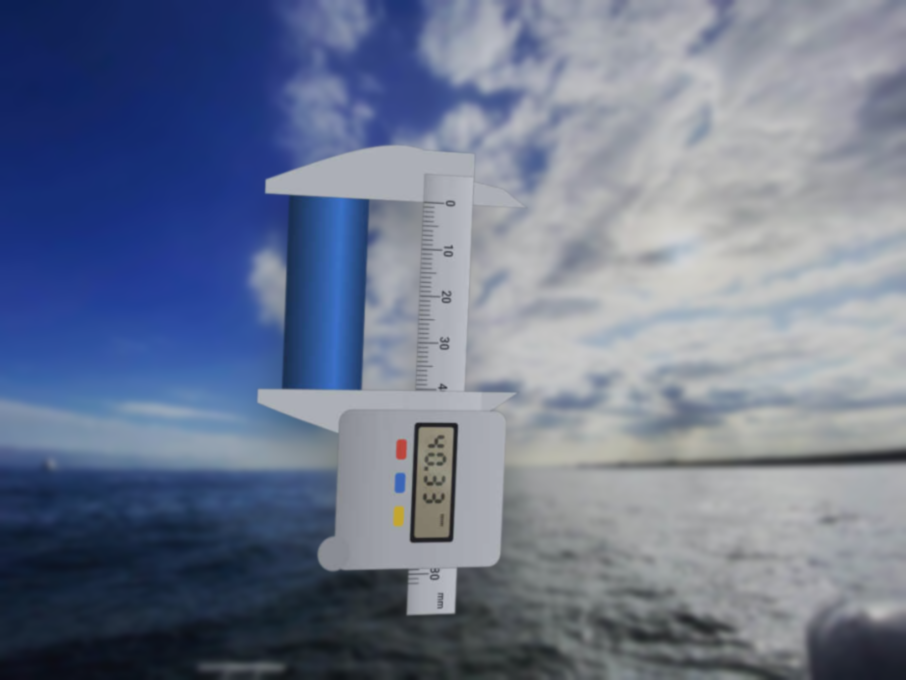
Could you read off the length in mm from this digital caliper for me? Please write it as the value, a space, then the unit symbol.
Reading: 40.33 mm
